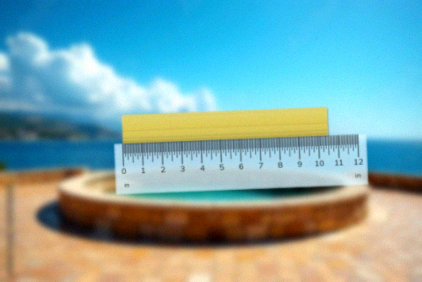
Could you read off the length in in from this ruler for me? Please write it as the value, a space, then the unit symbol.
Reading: 10.5 in
